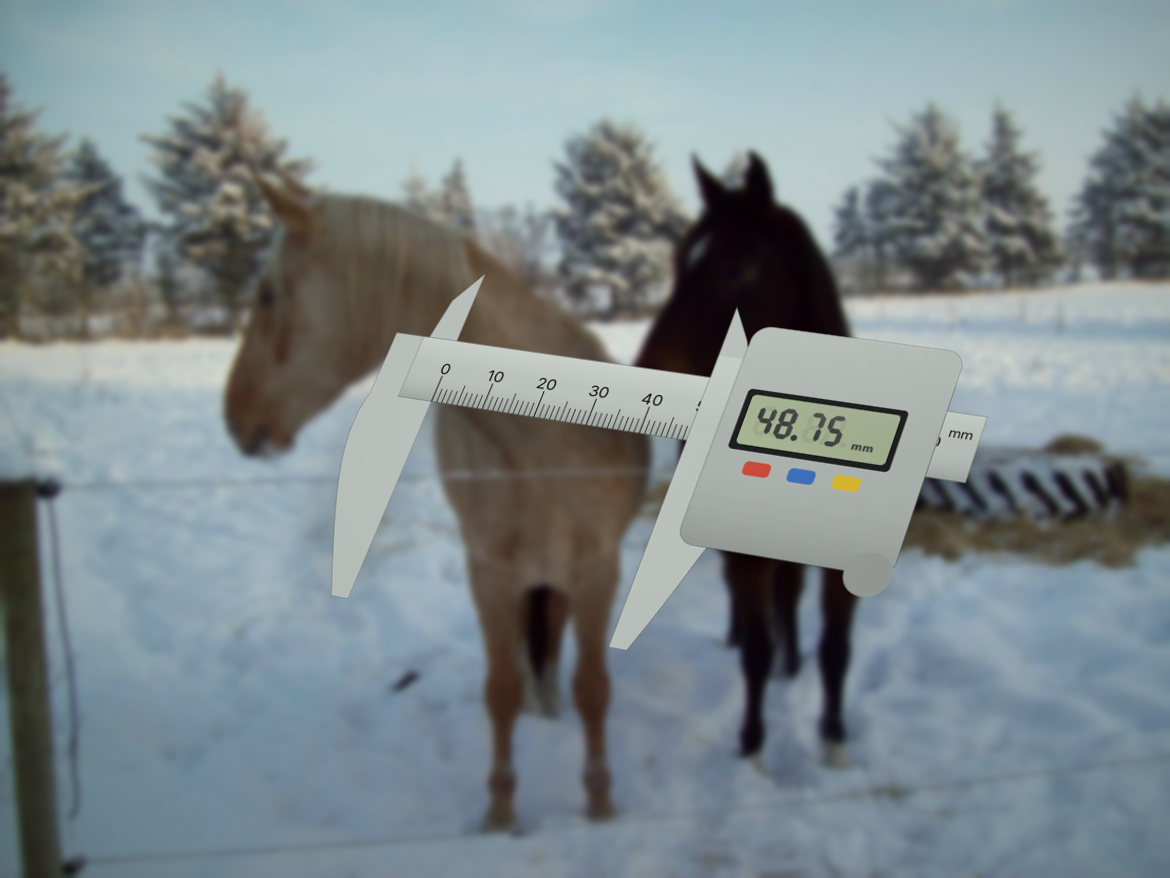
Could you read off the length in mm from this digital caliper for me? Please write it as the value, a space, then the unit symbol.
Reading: 48.75 mm
